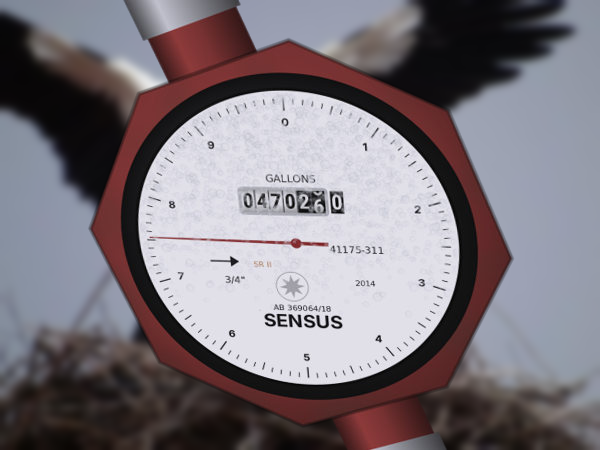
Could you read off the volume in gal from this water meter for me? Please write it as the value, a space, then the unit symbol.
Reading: 470257.5 gal
